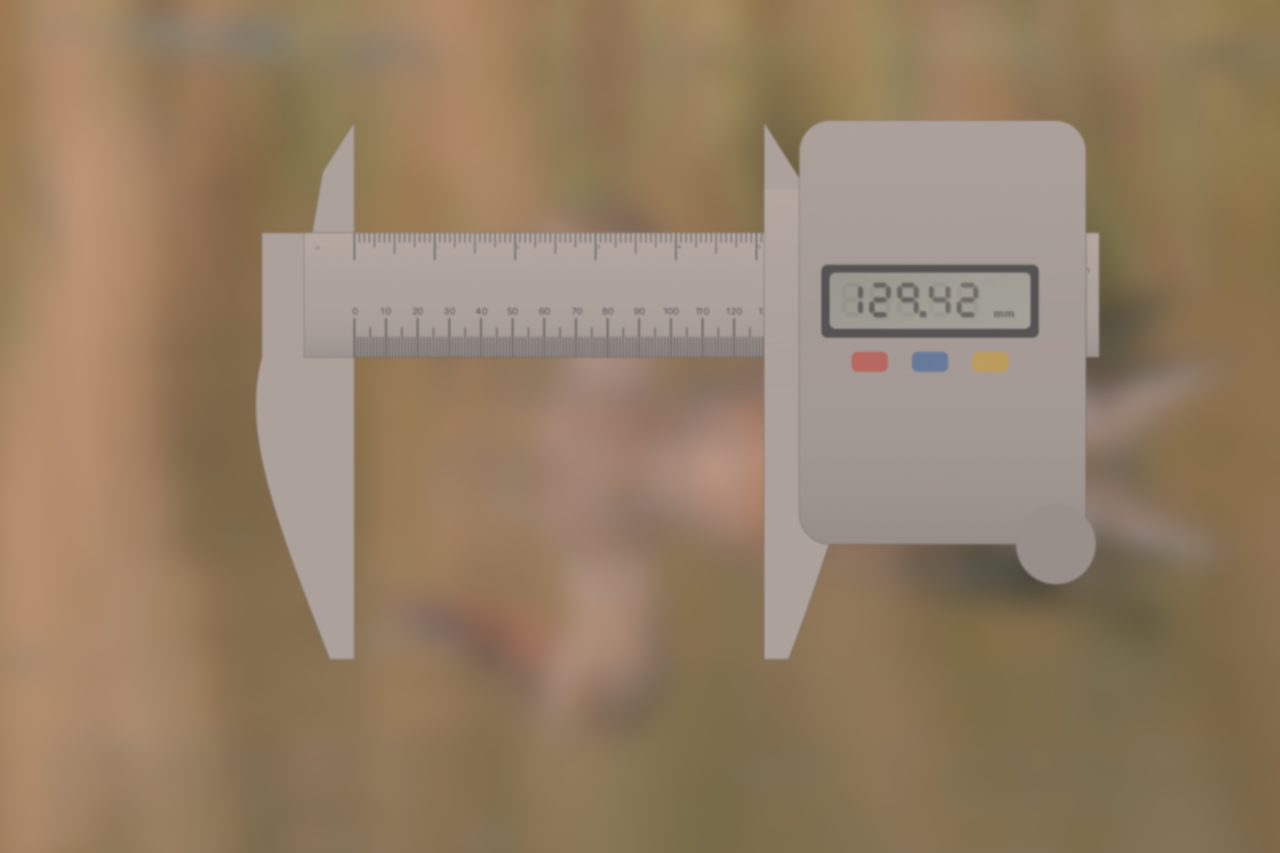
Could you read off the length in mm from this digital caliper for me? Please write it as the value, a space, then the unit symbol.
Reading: 129.42 mm
